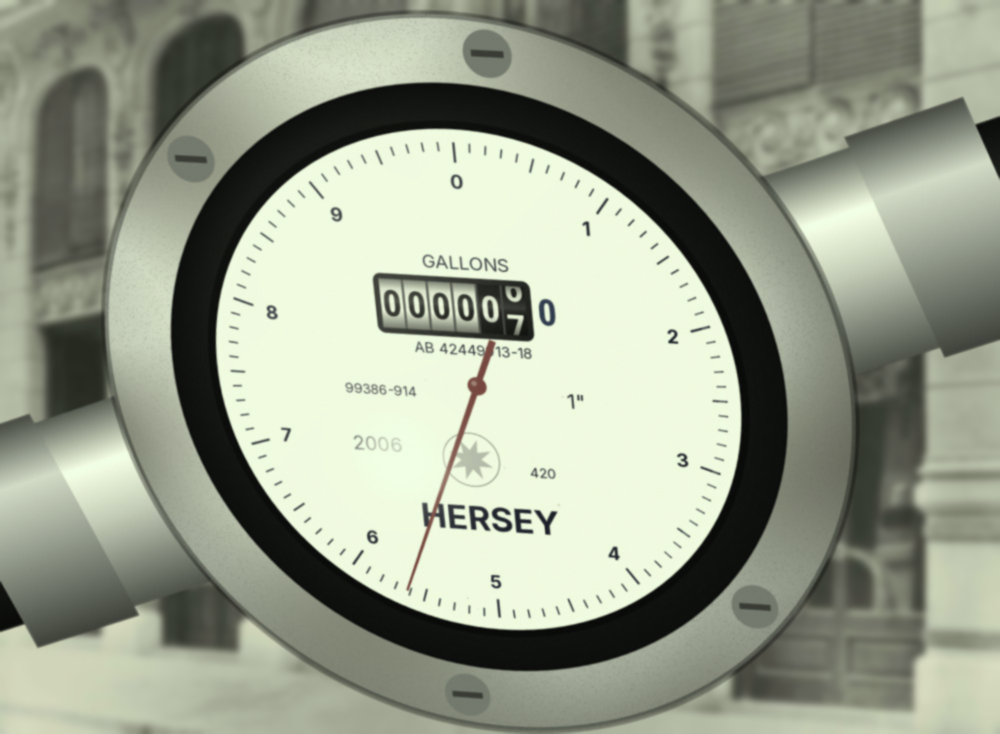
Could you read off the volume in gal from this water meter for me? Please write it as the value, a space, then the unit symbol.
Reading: 65.6 gal
